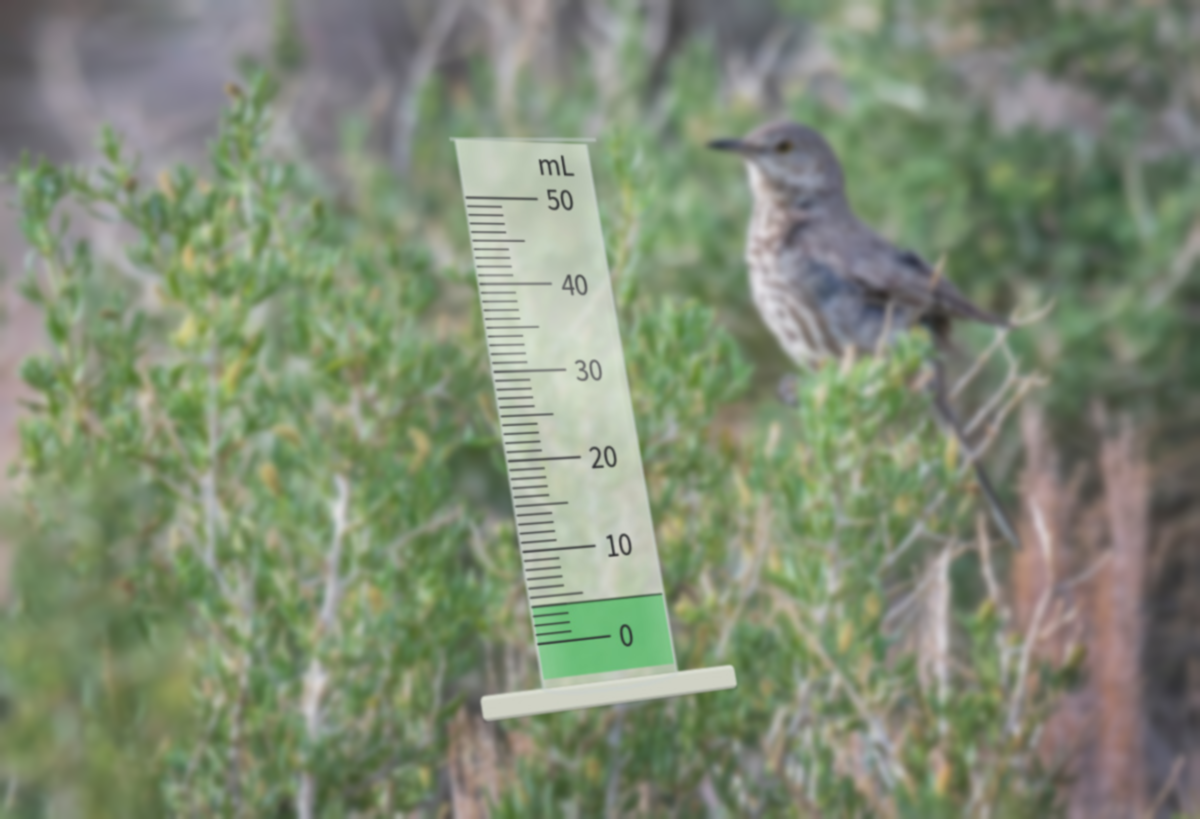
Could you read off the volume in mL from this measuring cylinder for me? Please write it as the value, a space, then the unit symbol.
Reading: 4 mL
